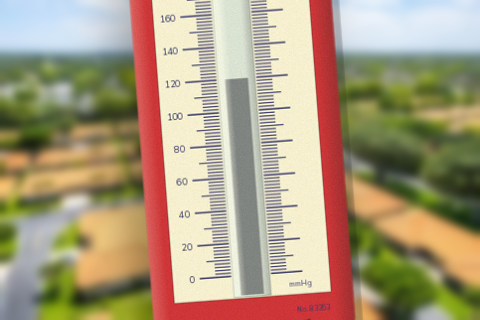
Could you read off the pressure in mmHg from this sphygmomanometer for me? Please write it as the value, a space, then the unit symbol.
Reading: 120 mmHg
